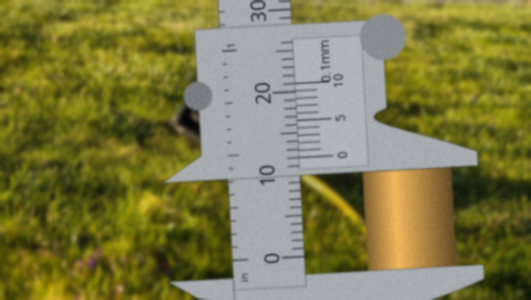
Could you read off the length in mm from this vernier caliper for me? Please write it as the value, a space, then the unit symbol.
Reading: 12.0 mm
